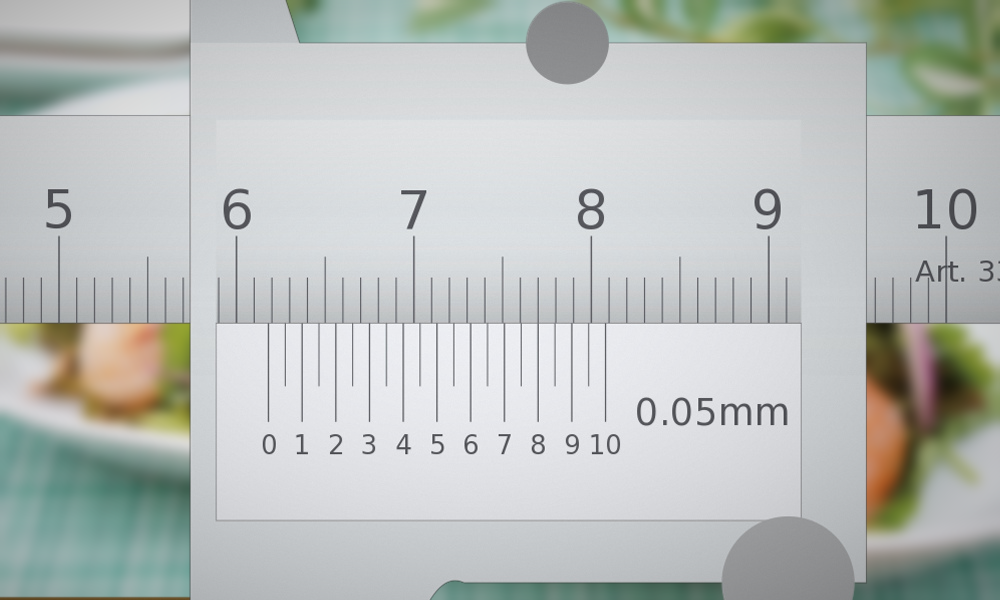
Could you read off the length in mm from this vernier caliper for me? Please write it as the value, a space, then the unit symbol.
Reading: 61.8 mm
